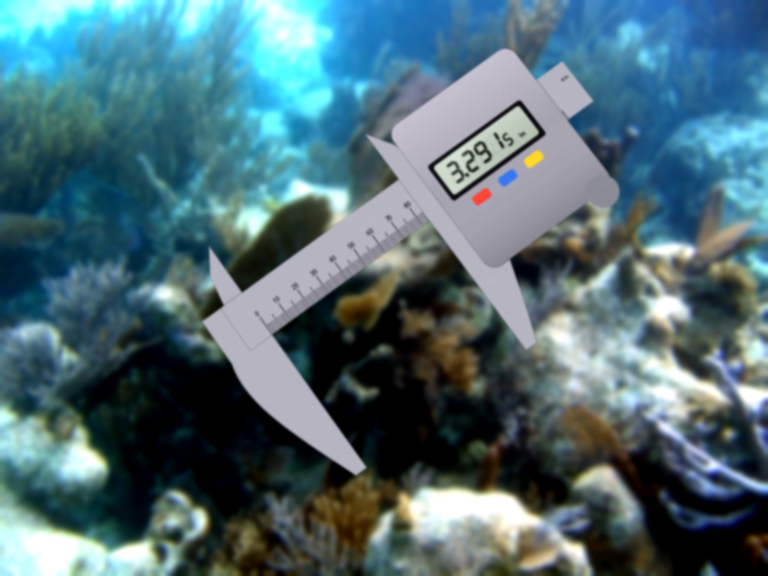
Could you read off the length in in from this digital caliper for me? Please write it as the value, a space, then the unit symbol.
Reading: 3.2915 in
